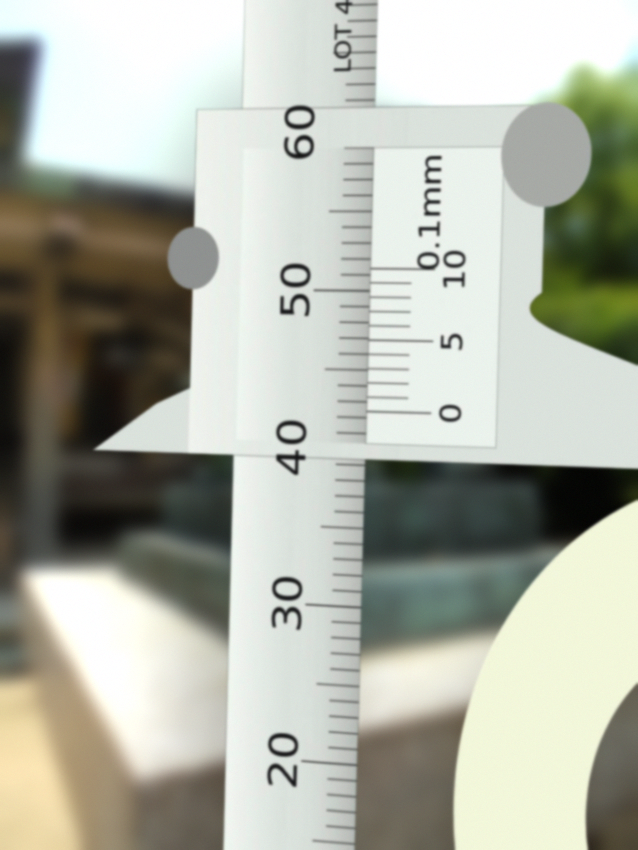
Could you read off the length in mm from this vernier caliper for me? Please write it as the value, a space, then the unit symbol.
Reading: 42.4 mm
